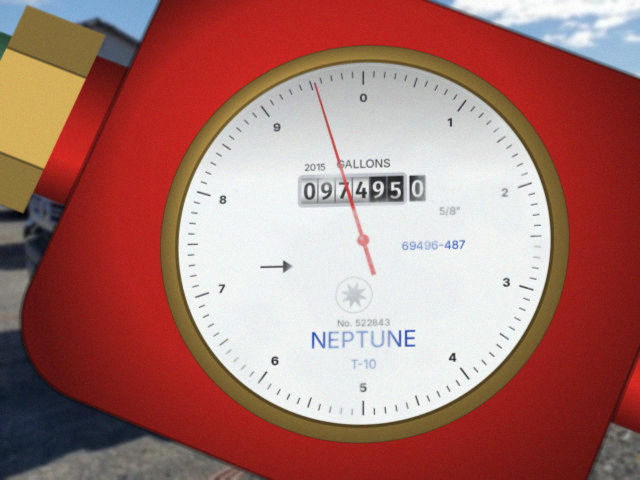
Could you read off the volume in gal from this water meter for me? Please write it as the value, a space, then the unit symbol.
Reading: 974949.5 gal
